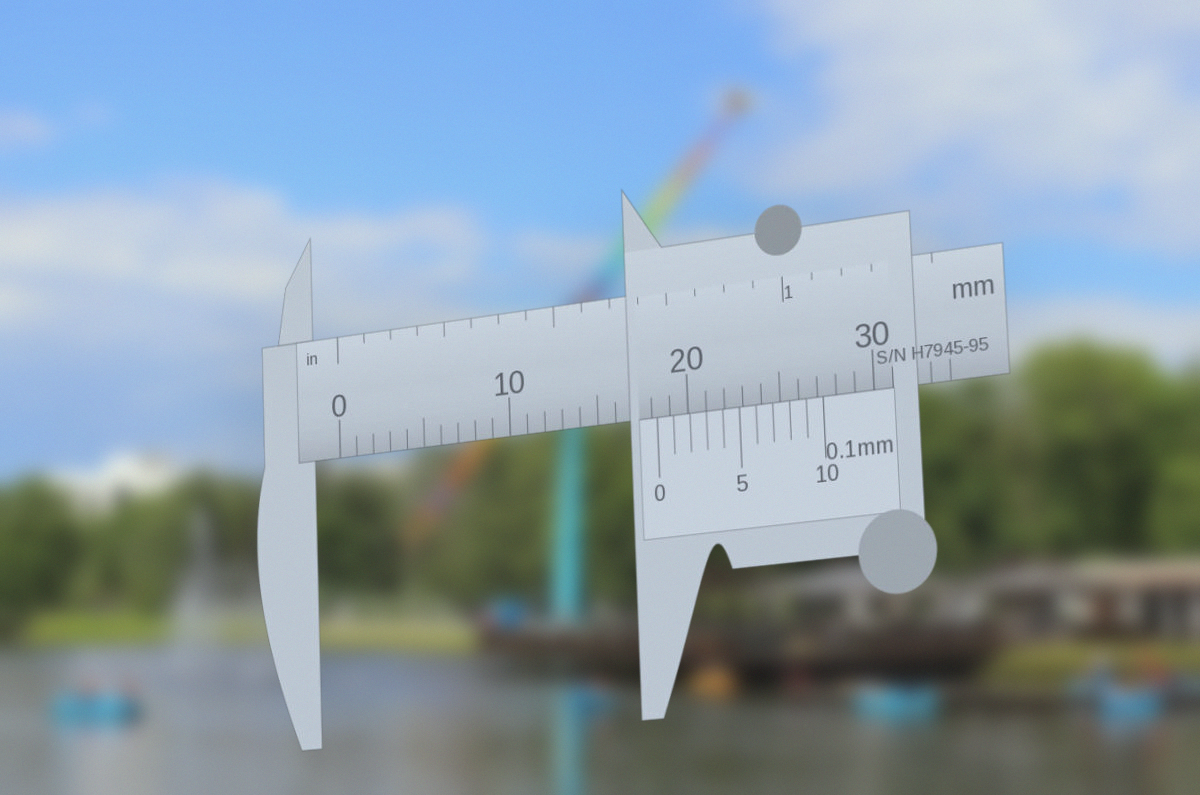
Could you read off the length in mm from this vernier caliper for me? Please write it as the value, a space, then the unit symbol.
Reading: 18.3 mm
